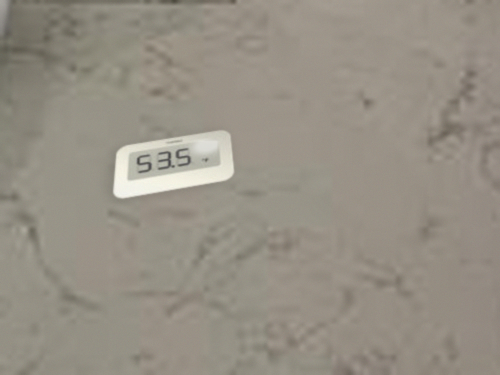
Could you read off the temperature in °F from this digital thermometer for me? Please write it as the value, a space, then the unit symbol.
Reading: 53.5 °F
